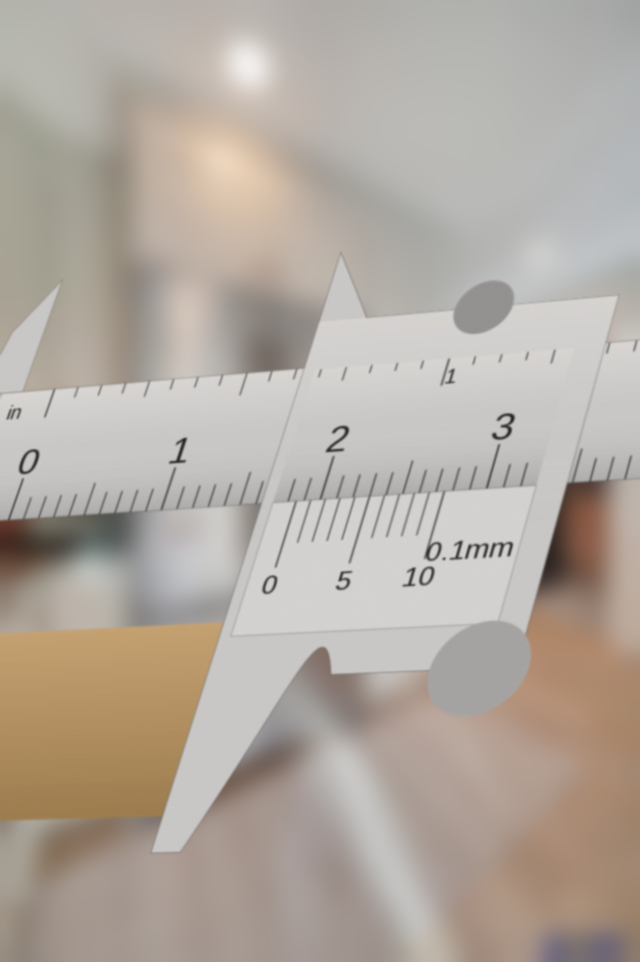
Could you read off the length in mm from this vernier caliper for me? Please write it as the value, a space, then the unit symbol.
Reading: 18.5 mm
